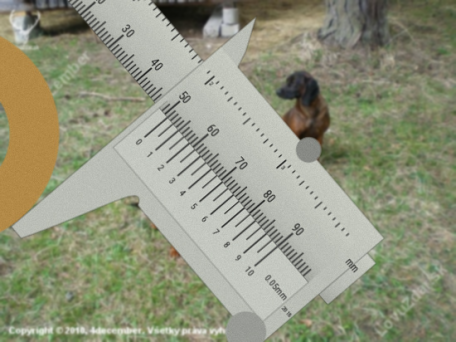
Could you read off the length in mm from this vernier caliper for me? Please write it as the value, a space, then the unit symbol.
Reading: 51.0 mm
